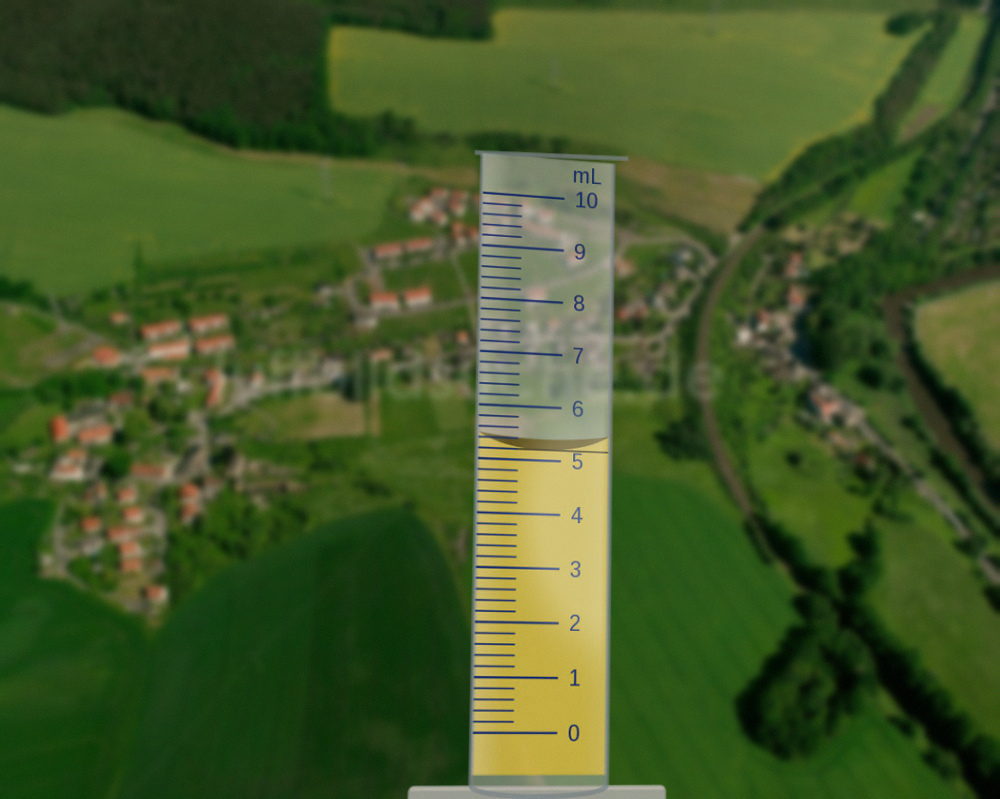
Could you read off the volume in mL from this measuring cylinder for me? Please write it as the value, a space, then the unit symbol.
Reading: 5.2 mL
